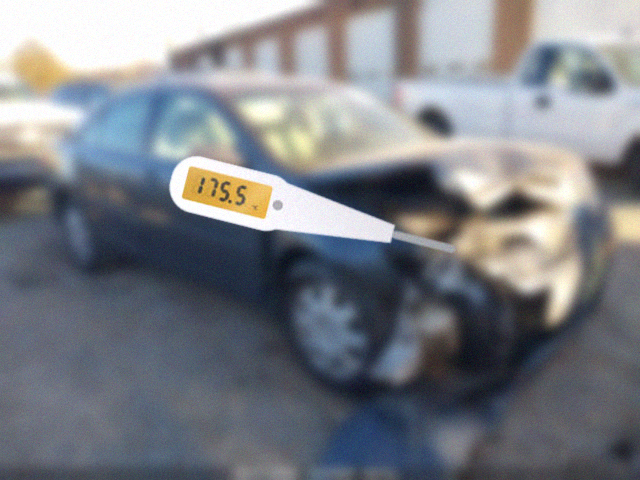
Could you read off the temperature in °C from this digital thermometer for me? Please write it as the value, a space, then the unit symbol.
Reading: 175.5 °C
